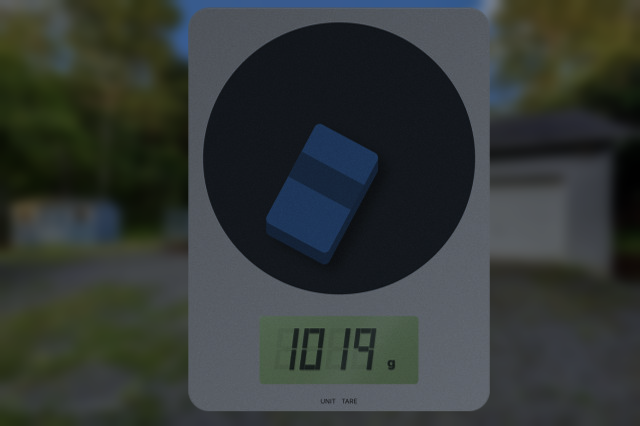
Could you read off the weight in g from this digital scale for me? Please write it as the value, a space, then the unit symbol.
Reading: 1019 g
